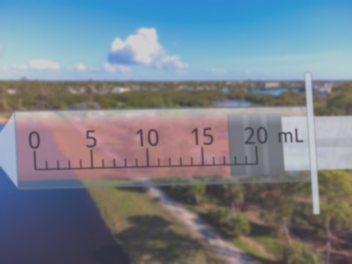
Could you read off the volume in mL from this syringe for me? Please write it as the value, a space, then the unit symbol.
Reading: 17.5 mL
